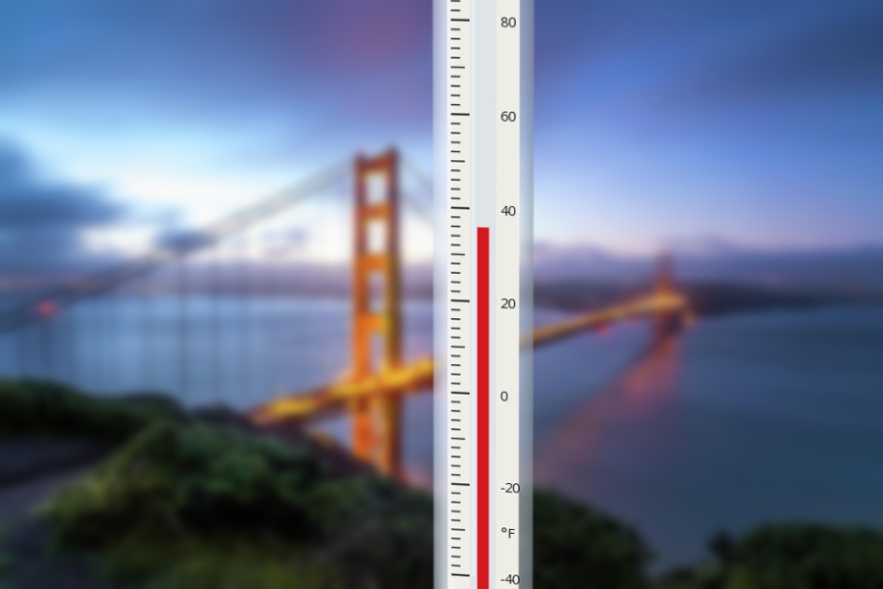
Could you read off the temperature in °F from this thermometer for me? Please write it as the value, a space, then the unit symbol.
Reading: 36 °F
